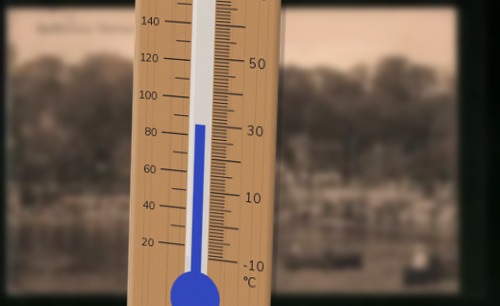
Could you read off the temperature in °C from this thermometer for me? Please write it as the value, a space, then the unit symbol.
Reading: 30 °C
